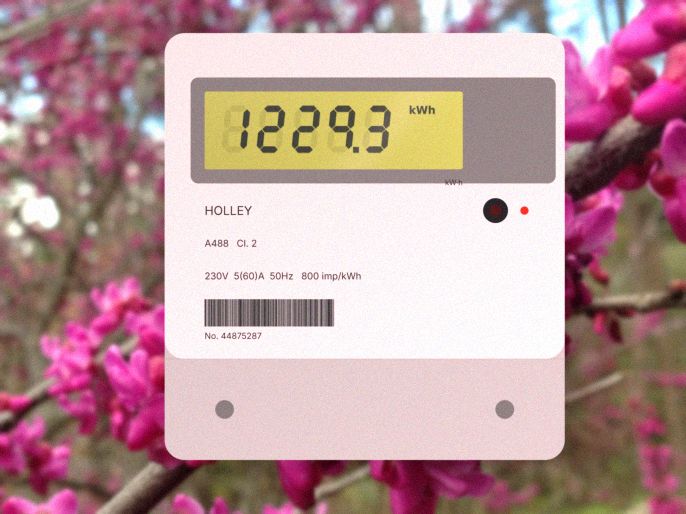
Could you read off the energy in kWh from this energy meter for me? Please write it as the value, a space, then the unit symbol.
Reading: 1229.3 kWh
